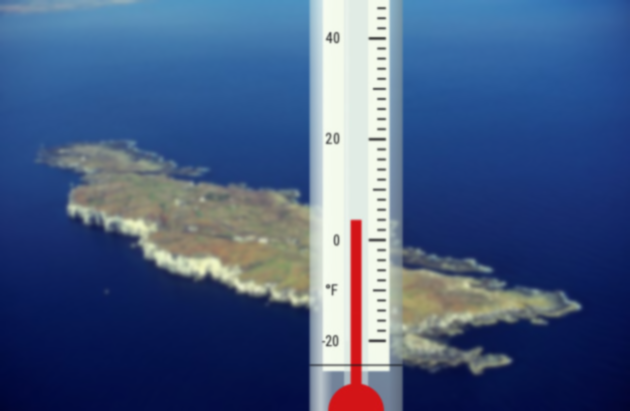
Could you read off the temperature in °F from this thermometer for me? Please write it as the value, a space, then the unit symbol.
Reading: 4 °F
